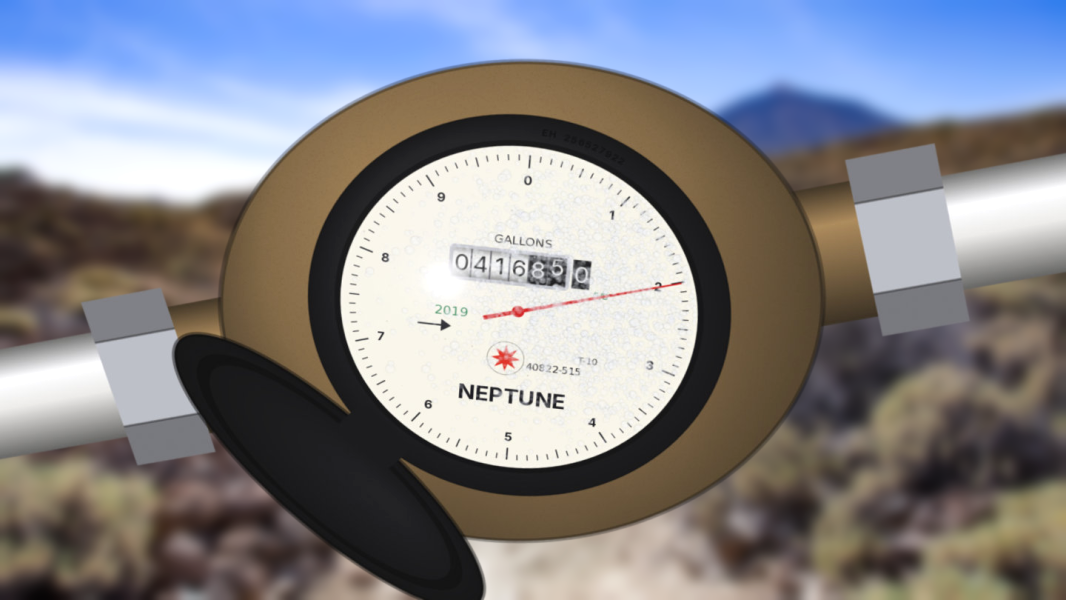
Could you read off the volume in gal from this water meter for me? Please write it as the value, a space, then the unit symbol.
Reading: 416852.0 gal
